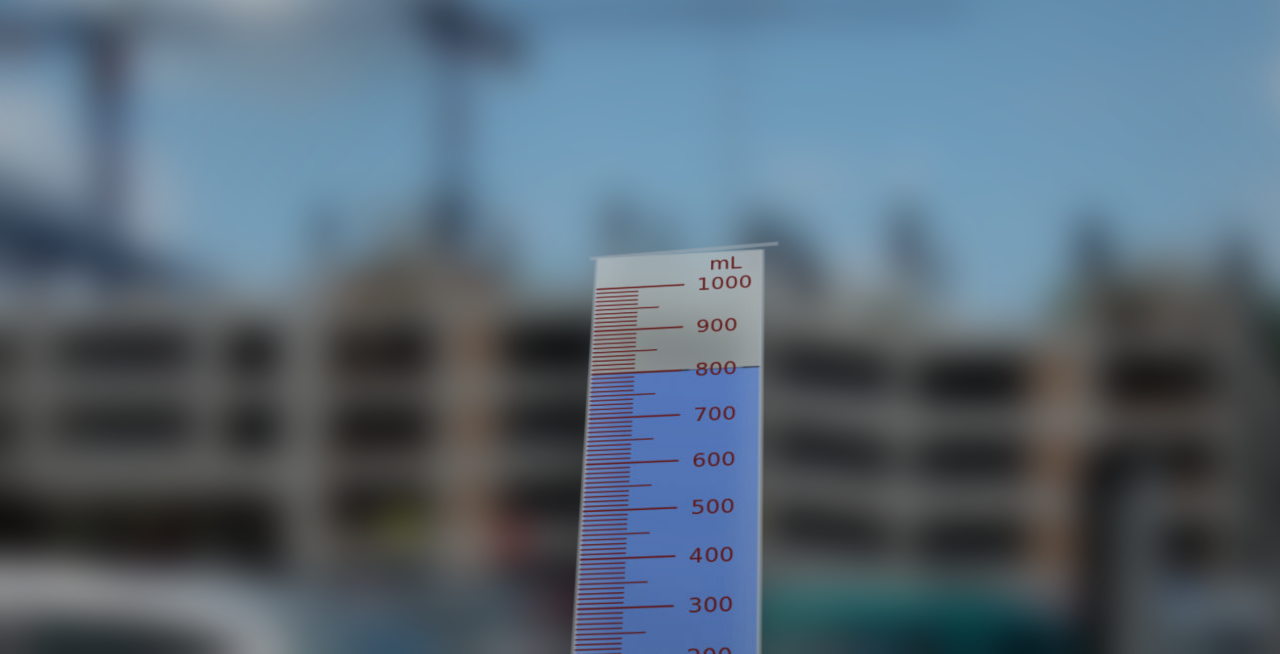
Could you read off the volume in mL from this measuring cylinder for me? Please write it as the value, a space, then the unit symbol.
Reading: 800 mL
